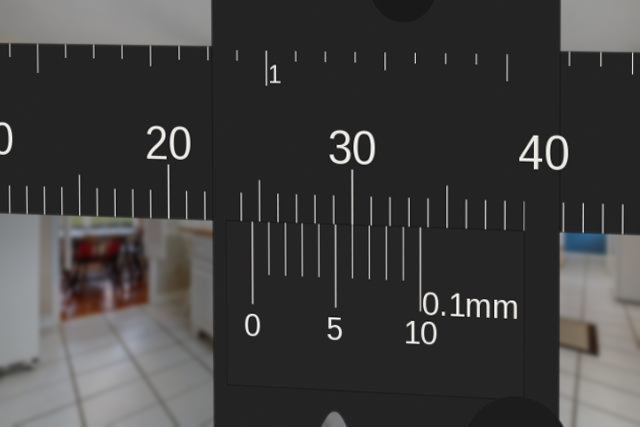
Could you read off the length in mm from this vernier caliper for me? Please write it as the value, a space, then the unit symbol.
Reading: 24.6 mm
